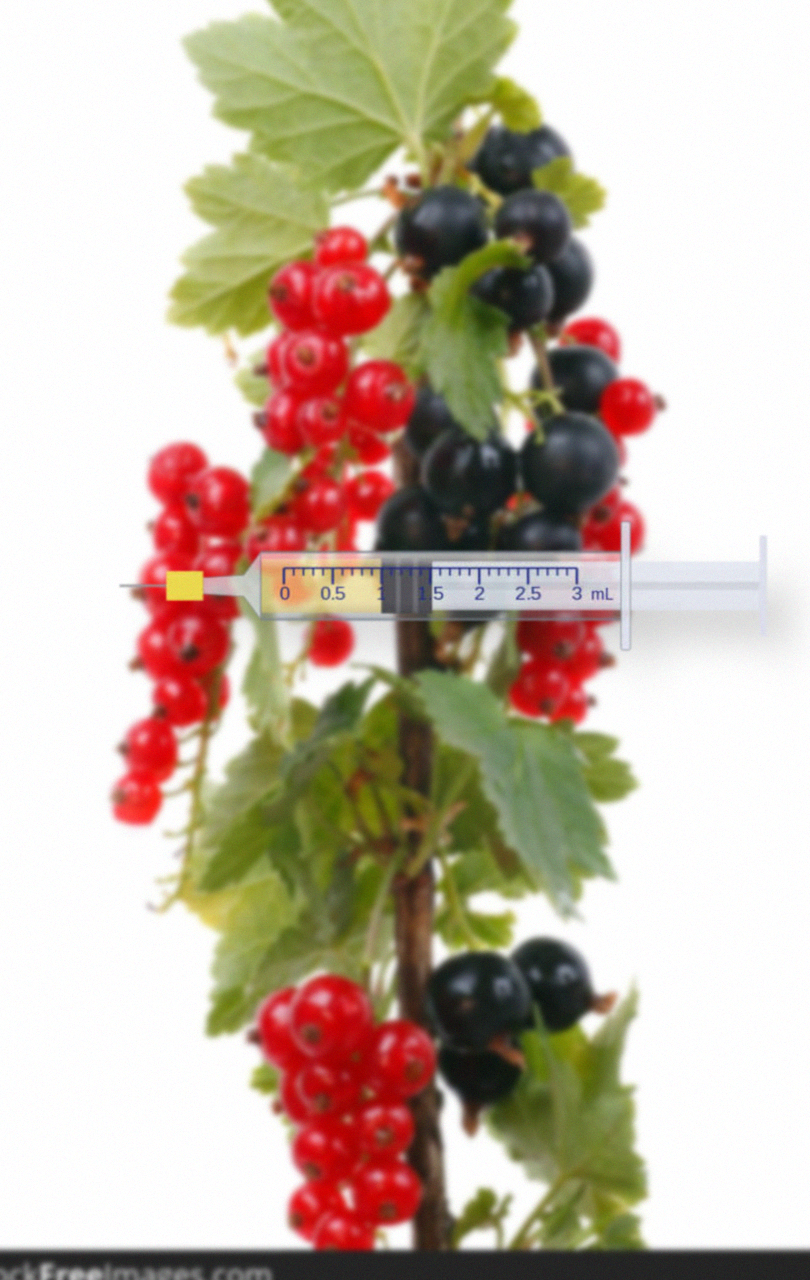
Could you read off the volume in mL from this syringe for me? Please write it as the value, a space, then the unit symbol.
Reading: 1 mL
